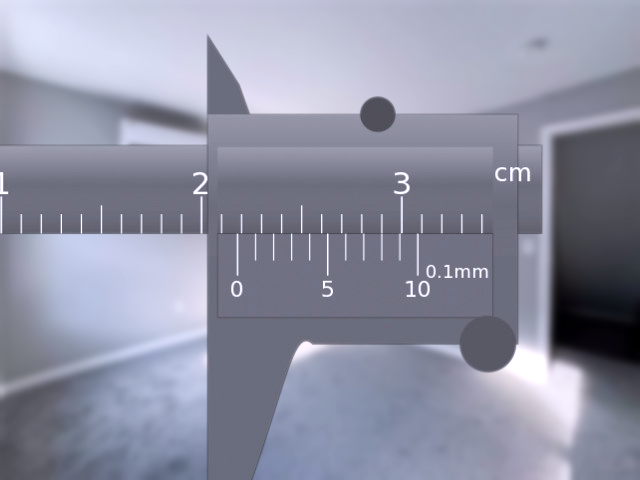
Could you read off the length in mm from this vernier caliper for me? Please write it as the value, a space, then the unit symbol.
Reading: 21.8 mm
